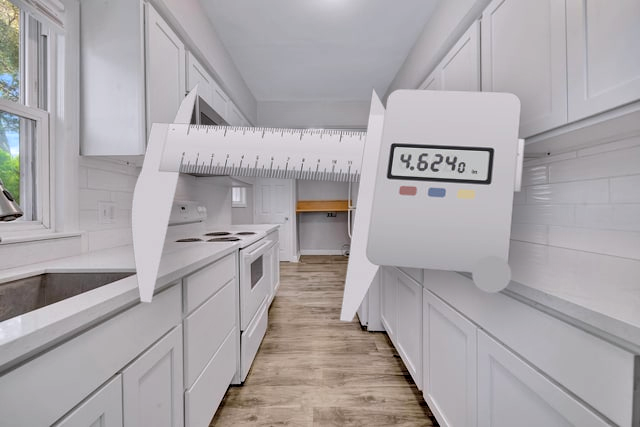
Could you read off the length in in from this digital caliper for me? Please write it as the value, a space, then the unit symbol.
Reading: 4.6240 in
